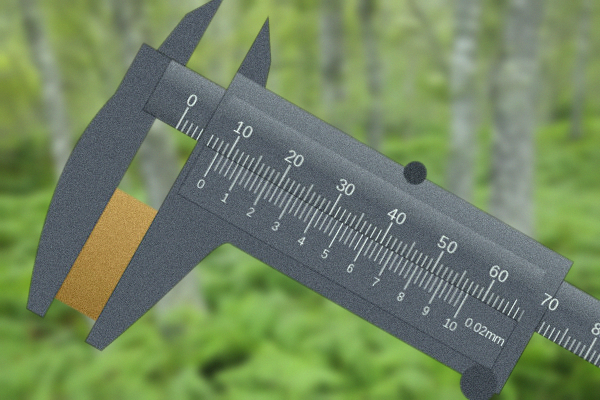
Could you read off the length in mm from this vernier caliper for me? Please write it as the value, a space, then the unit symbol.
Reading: 8.2 mm
